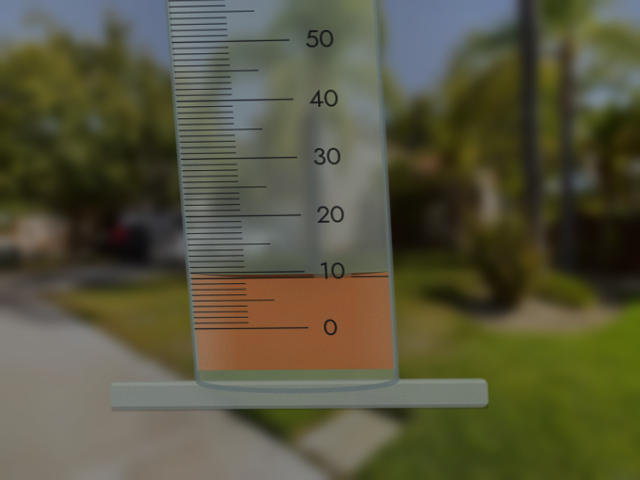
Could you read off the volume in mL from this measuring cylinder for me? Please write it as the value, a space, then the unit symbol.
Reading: 9 mL
